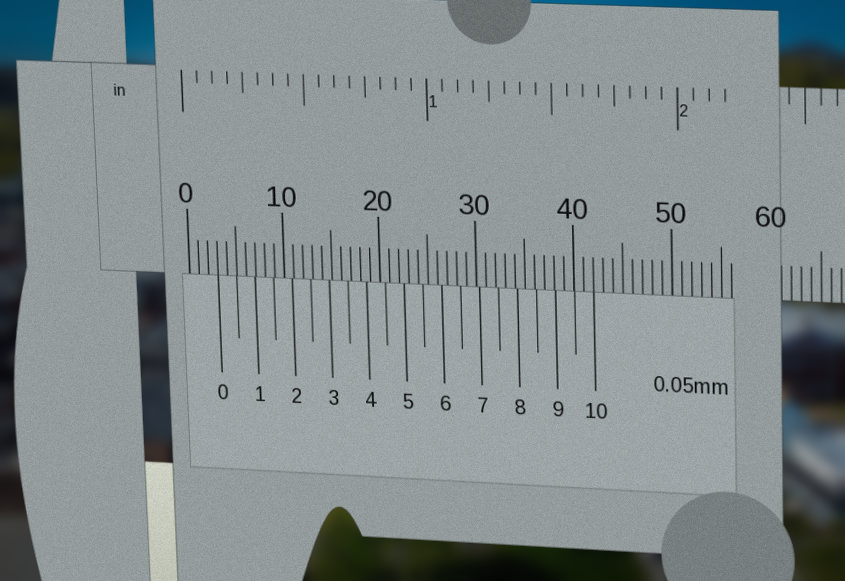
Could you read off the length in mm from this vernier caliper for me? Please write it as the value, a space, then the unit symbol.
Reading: 3.0 mm
